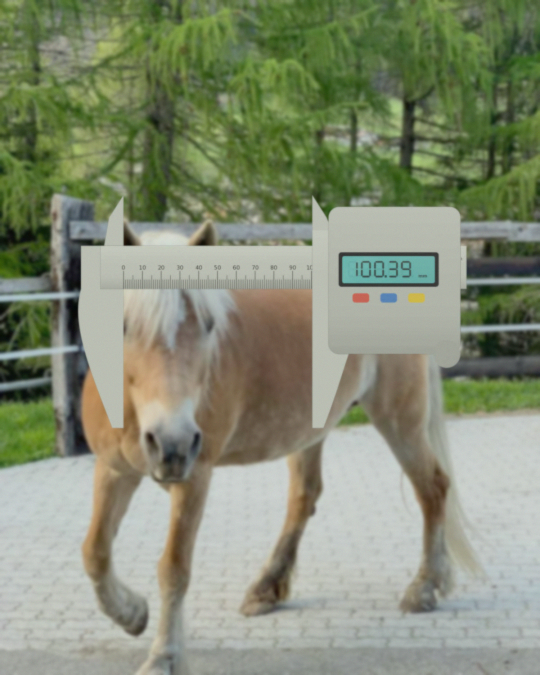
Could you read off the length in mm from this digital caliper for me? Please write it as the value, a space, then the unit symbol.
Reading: 100.39 mm
